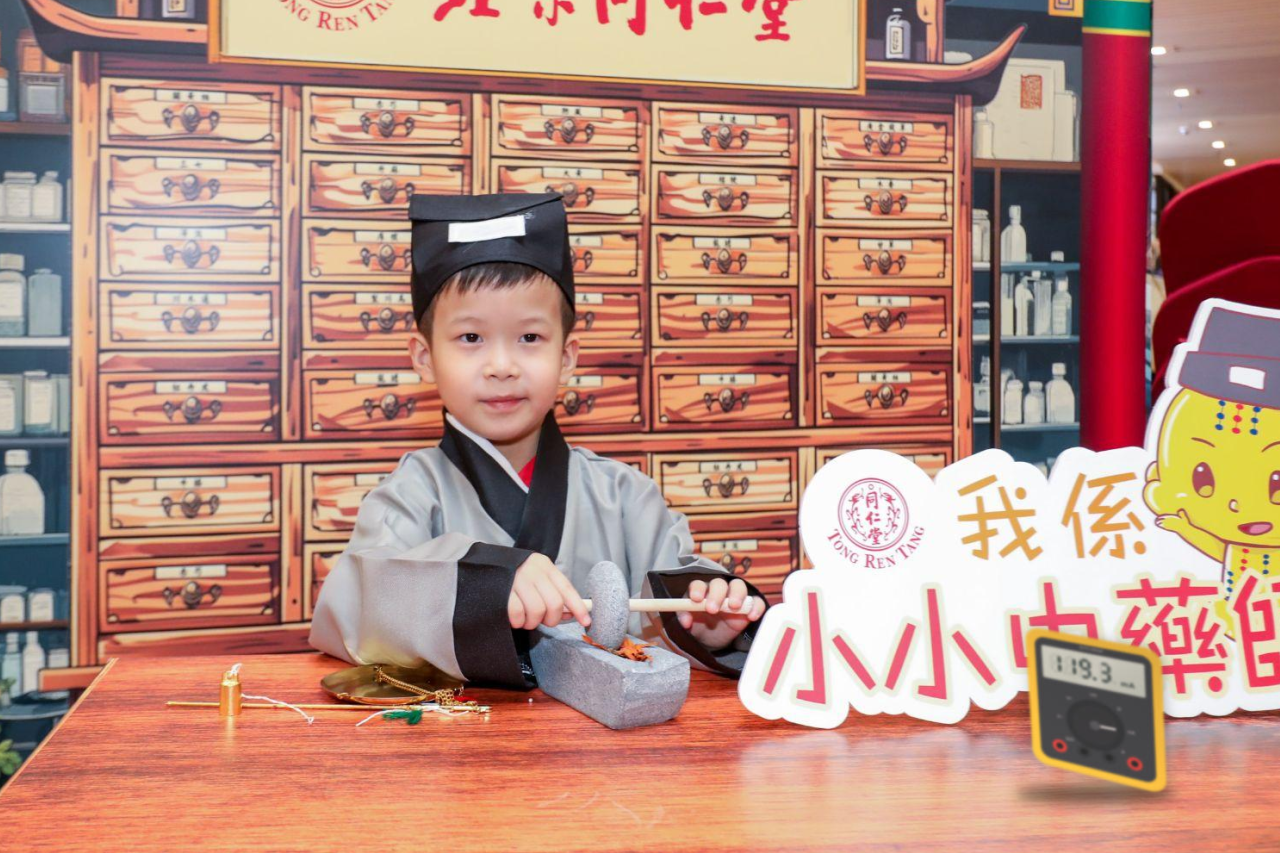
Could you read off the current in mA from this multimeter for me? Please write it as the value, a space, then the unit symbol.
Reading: 119.3 mA
